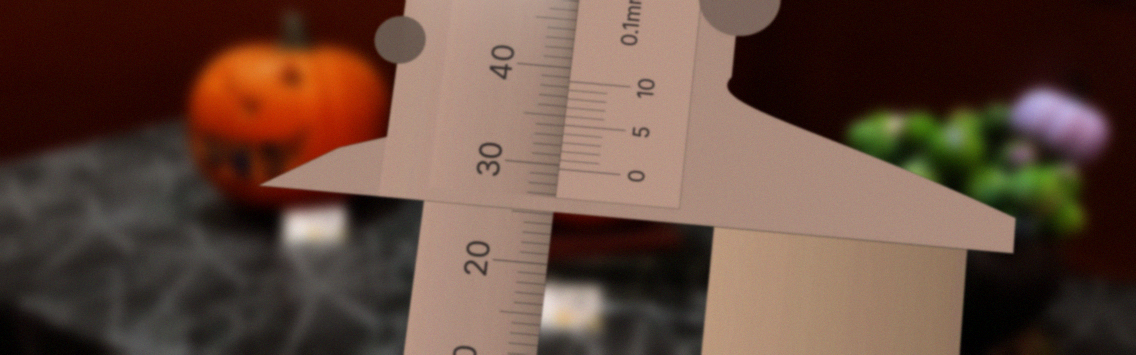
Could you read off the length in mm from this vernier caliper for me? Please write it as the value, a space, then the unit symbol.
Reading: 29.6 mm
